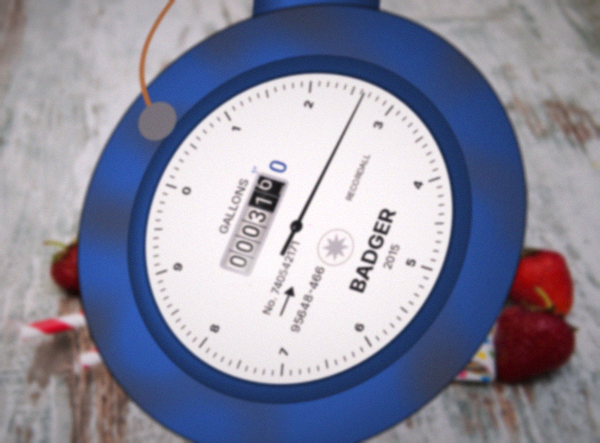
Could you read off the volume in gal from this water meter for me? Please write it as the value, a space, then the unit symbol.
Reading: 3162.6 gal
